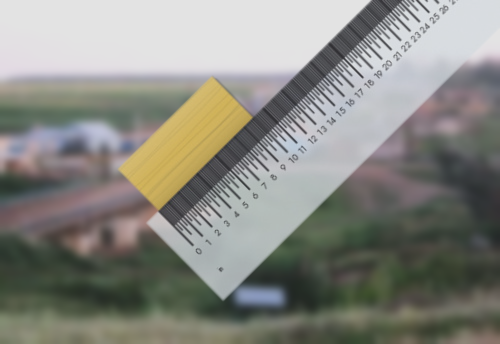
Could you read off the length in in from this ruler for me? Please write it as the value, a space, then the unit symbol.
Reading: 10 in
